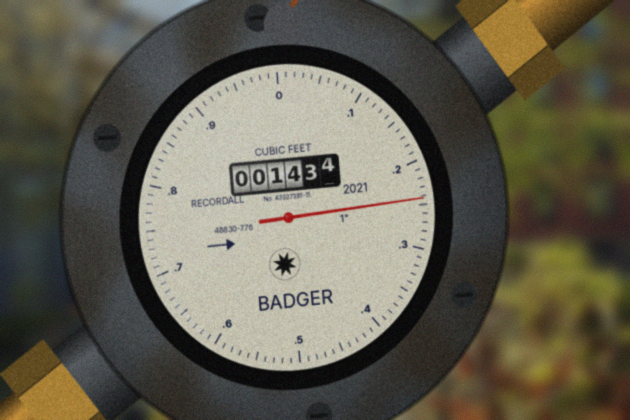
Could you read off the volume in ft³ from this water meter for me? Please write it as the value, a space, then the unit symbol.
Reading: 1434.24 ft³
